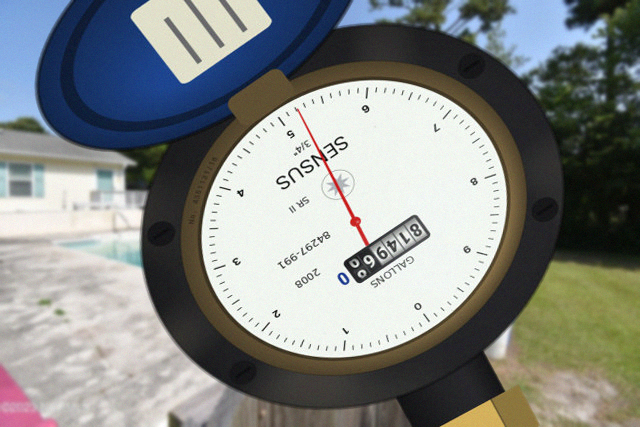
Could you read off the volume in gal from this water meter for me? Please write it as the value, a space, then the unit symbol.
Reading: 8149685.2 gal
